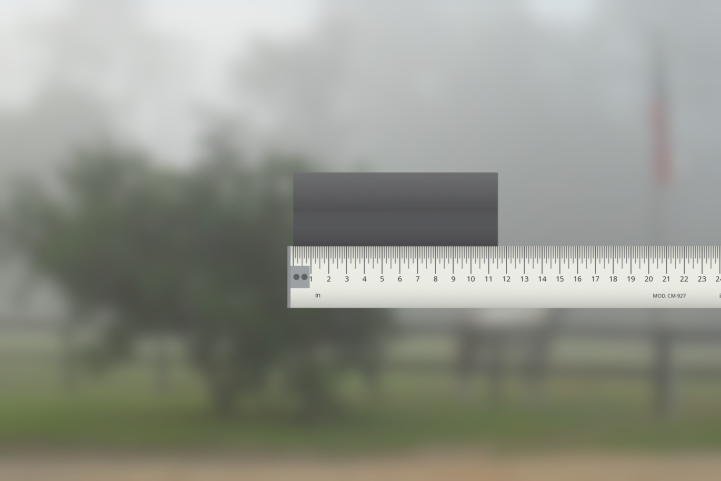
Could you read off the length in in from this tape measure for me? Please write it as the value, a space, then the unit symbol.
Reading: 11.5 in
